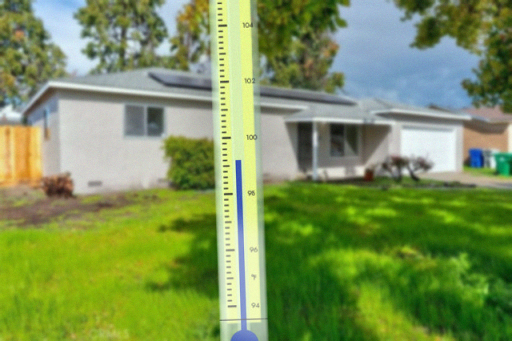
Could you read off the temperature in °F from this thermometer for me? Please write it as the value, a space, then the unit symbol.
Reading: 99.2 °F
